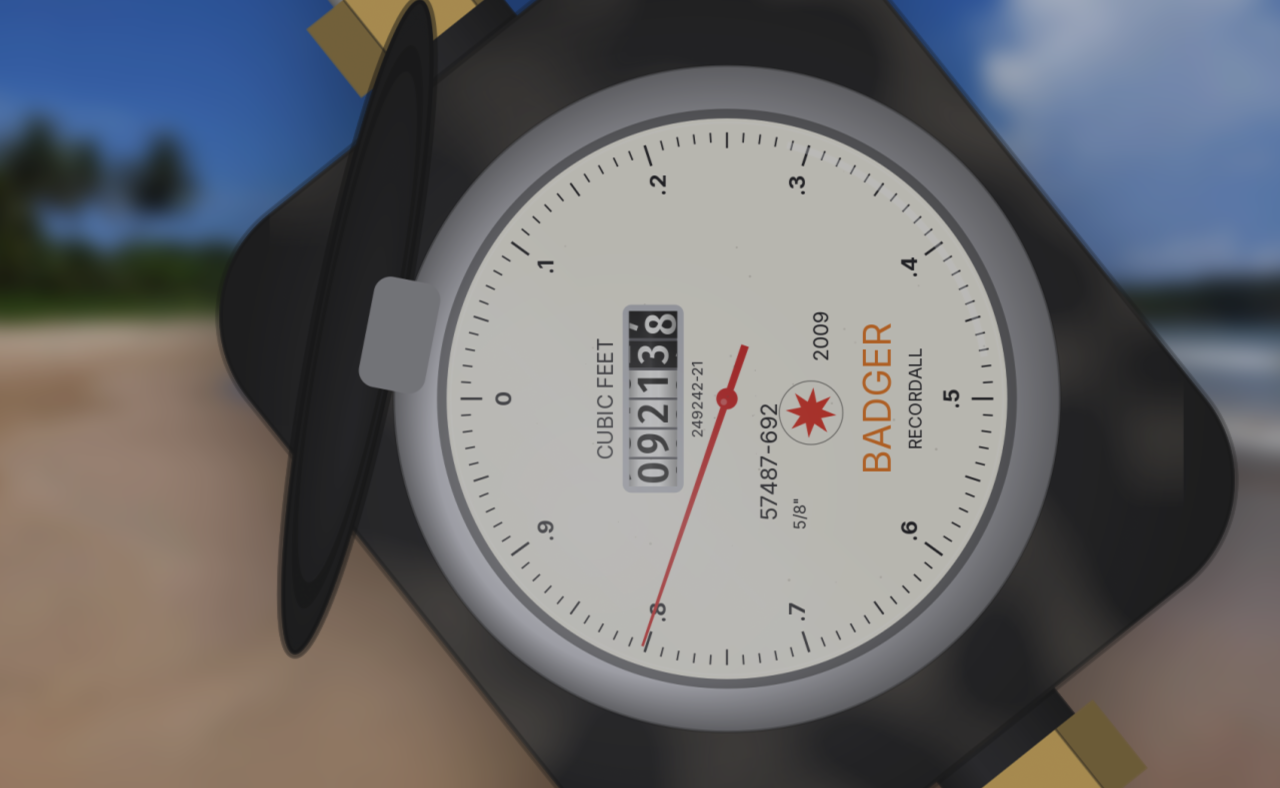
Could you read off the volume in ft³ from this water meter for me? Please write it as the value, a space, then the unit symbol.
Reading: 92137.80 ft³
